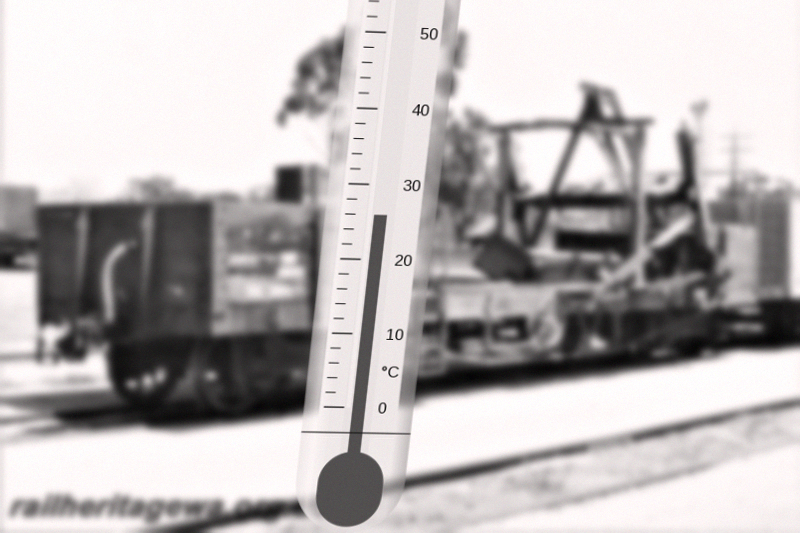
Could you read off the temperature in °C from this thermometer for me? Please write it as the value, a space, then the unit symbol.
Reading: 26 °C
